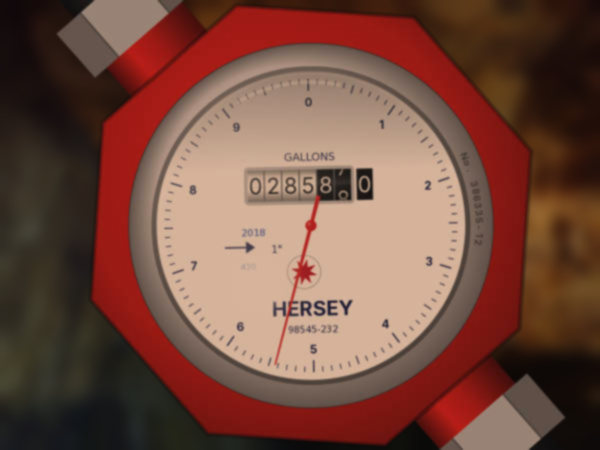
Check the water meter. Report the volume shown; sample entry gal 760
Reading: gal 285875.4
